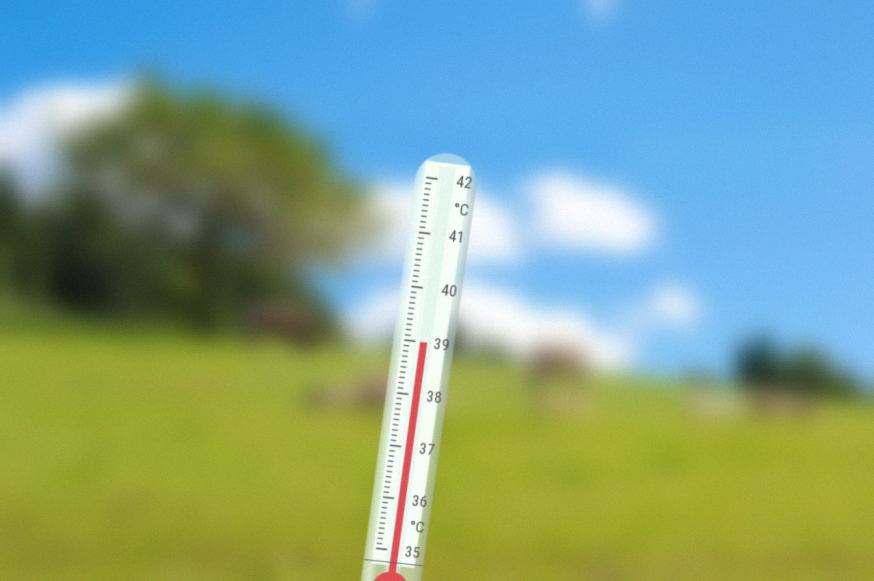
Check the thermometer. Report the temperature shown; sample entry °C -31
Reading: °C 39
